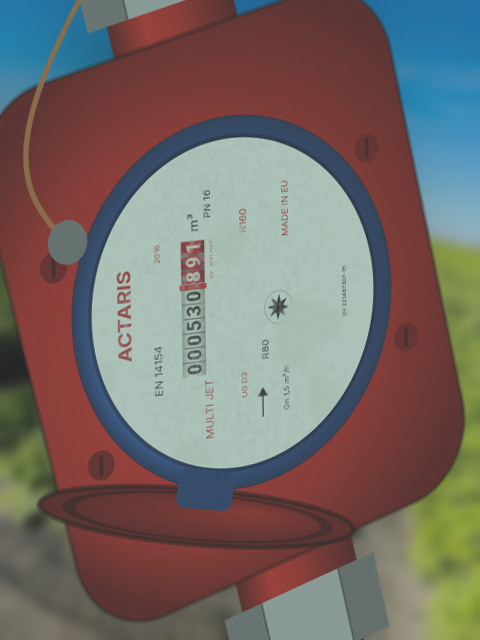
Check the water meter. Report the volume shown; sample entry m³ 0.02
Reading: m³ 530.891
